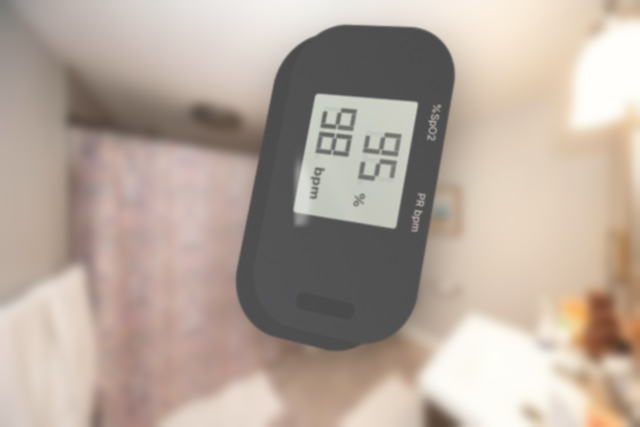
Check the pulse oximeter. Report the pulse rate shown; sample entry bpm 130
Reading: bpm 98
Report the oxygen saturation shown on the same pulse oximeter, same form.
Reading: % 95
